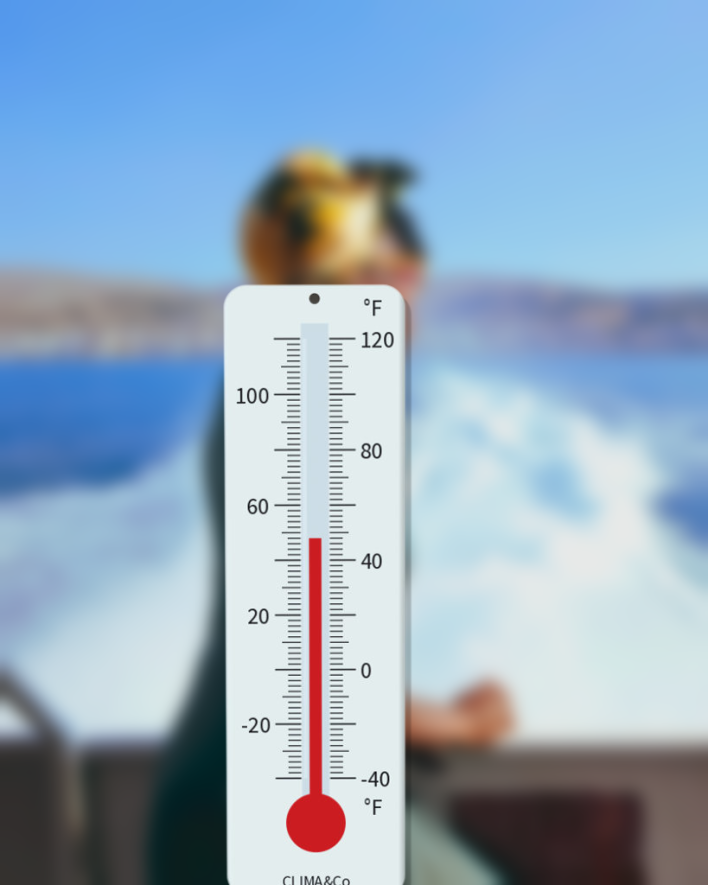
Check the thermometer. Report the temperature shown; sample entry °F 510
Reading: °F 48
